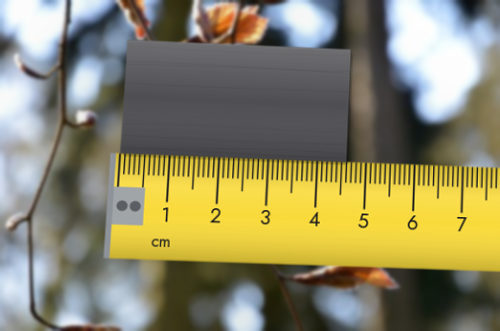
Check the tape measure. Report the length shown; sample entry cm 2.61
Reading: cm 4.6
